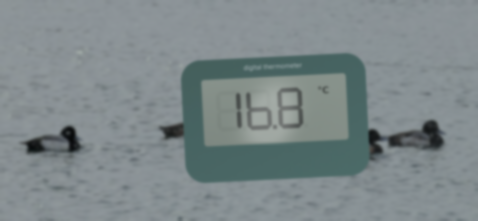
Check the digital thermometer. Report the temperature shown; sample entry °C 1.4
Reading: °C 16.8
